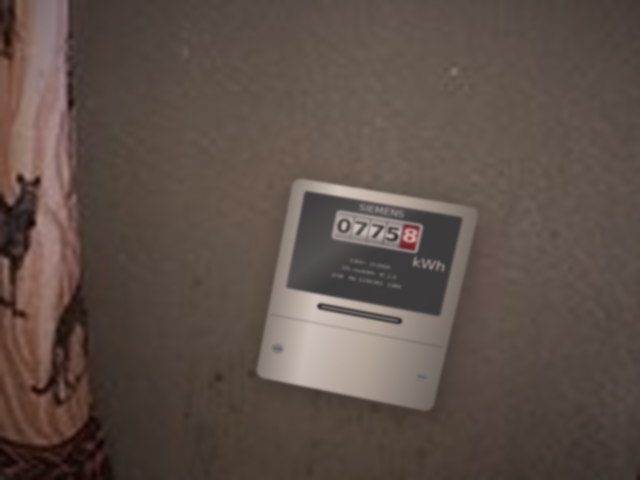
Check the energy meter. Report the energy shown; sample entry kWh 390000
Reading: kWh 775.8
